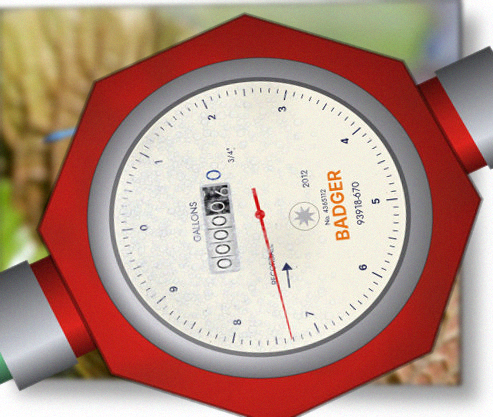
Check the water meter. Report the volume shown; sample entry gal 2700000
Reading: gal 57.3
